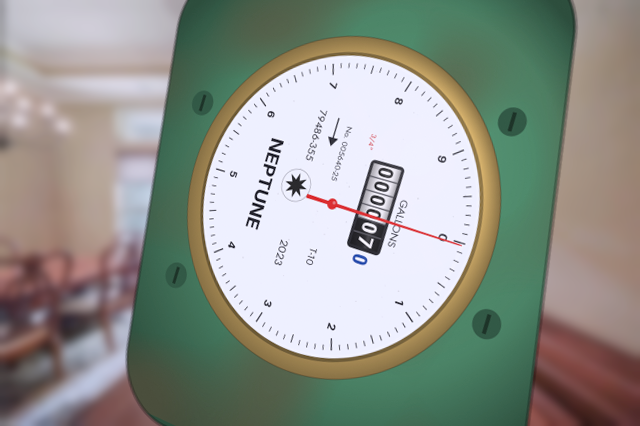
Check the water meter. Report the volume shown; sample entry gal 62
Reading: gal 70.0
